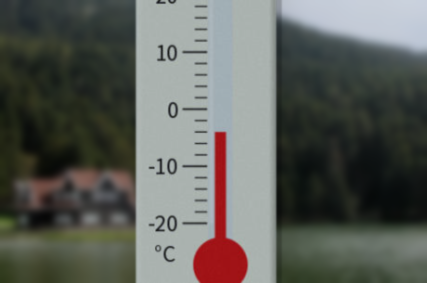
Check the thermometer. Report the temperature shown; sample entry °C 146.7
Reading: °C -4
